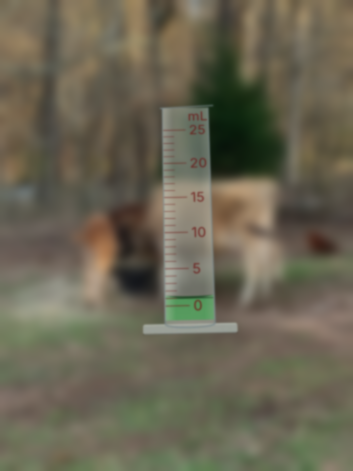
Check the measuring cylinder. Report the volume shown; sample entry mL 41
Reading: mL 1
